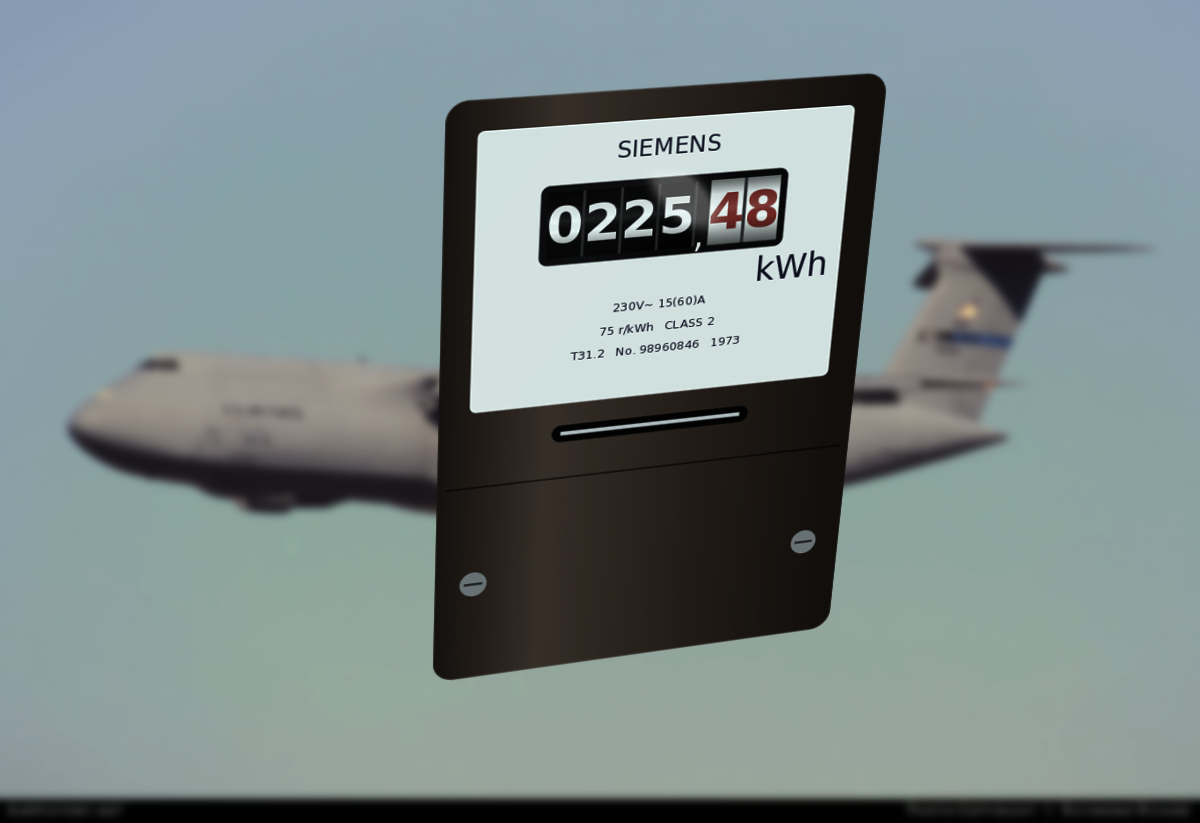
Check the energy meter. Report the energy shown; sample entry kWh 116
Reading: kWh 225.48
